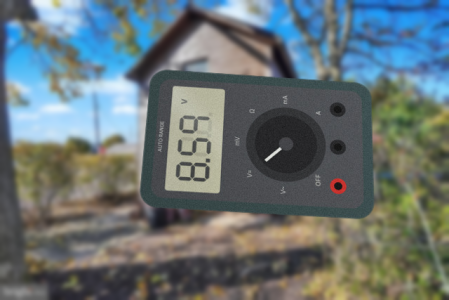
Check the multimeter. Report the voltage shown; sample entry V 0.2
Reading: V 8.59
